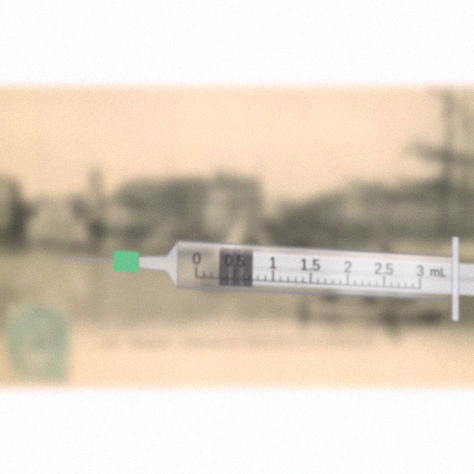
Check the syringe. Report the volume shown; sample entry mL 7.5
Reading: mL 0.3
